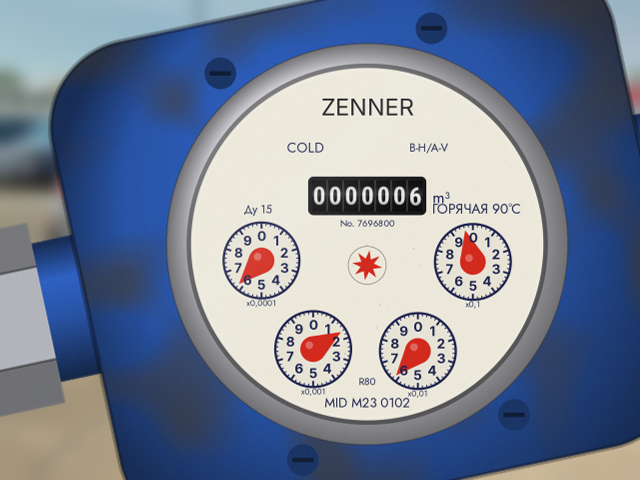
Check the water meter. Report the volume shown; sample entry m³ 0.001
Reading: m³ 5.9616
